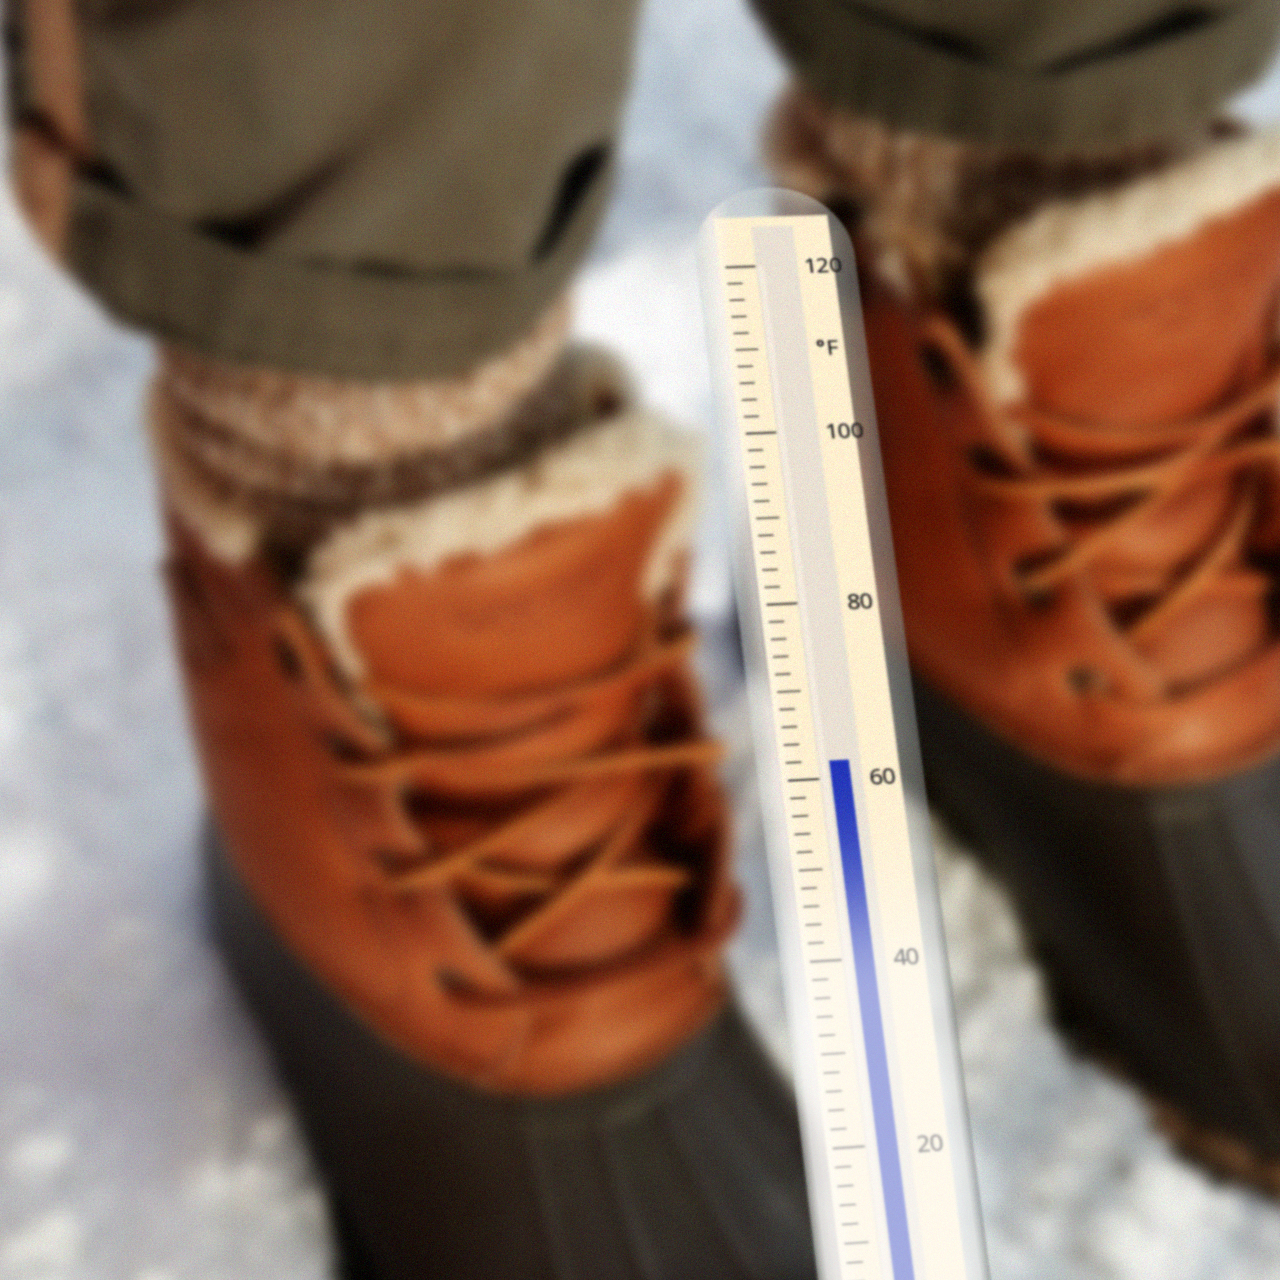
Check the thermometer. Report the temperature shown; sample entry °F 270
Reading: °F 62
